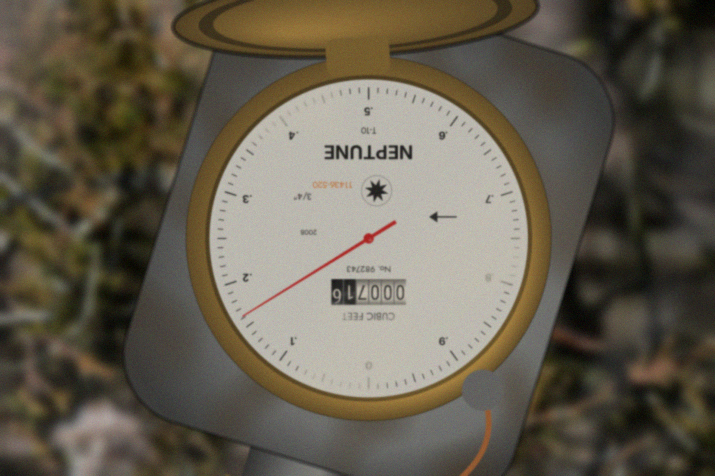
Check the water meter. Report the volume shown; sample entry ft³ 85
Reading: ft³ 716.16
